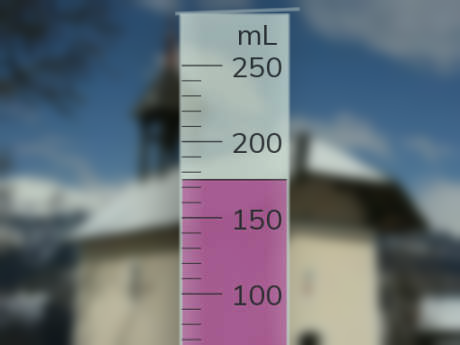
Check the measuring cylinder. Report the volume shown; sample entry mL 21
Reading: mL 175
